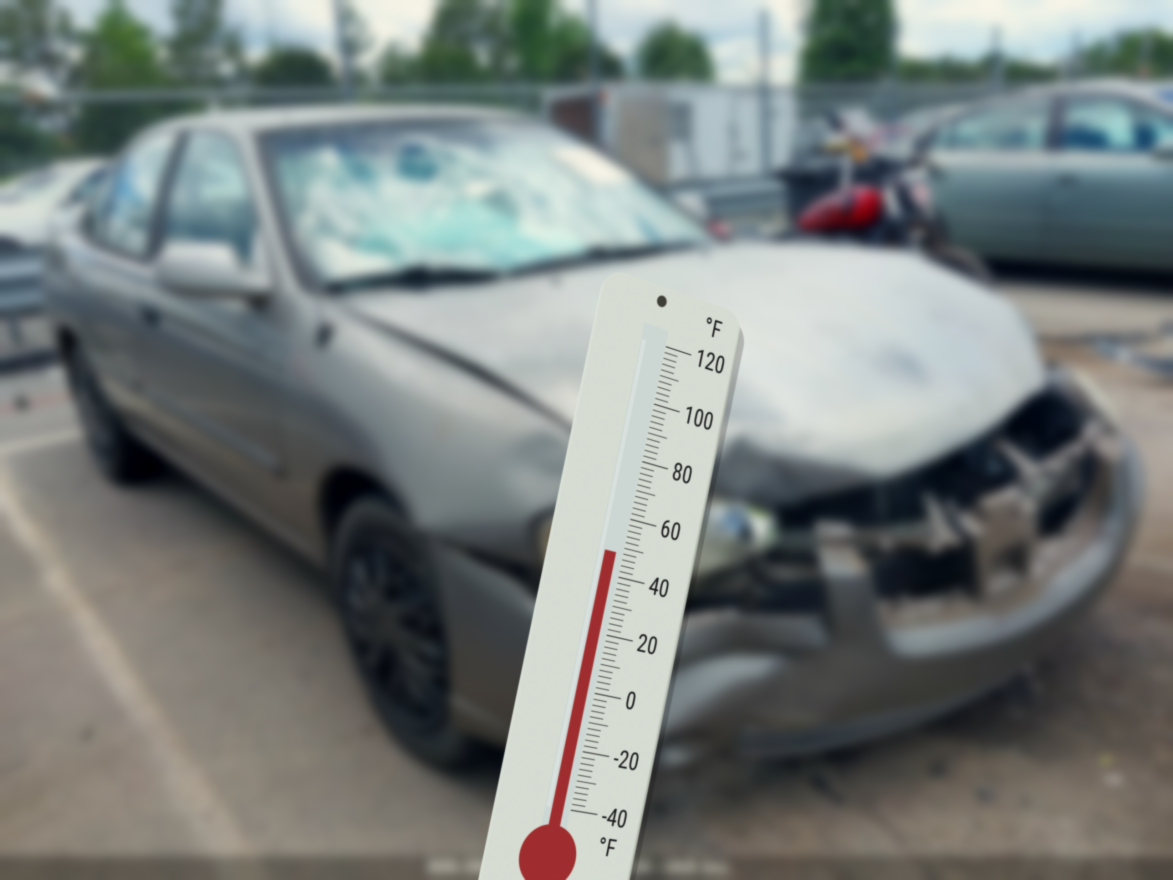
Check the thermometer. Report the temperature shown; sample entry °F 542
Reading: °F 48
